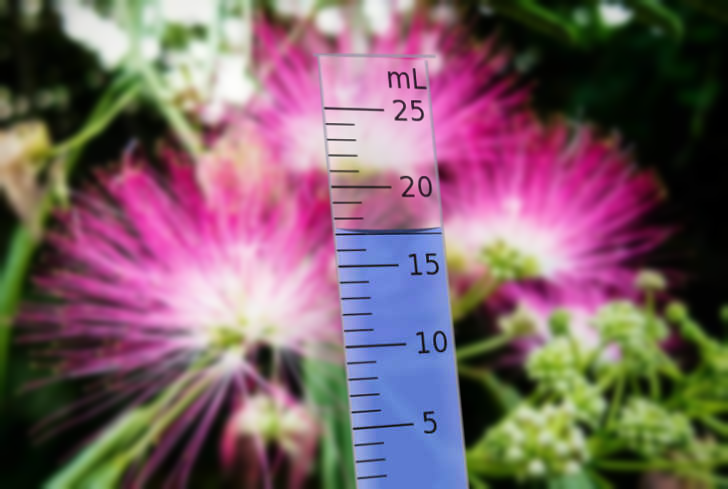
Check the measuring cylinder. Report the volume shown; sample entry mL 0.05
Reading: mL 17
